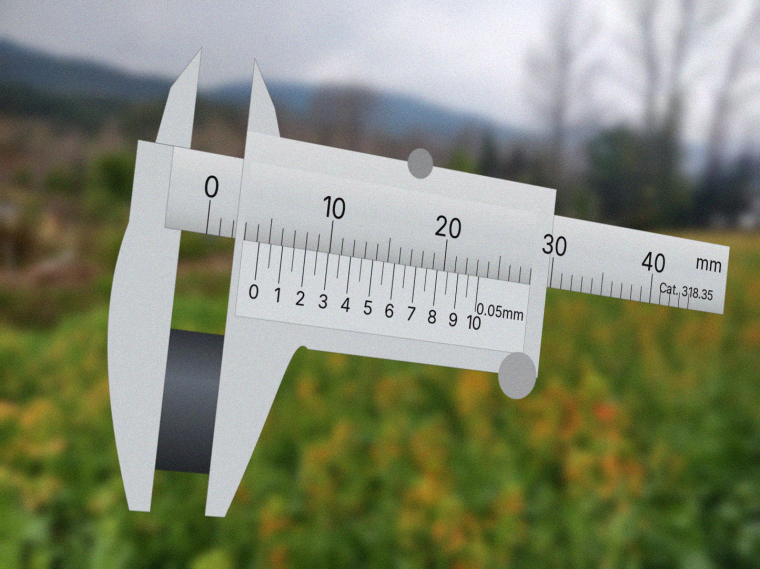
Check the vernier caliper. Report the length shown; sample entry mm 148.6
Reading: mm 4.2
